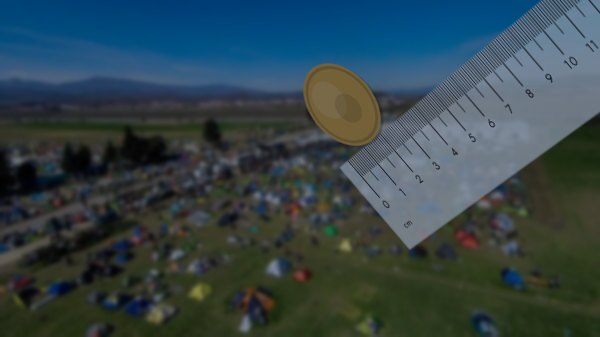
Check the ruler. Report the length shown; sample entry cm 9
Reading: cm 3
